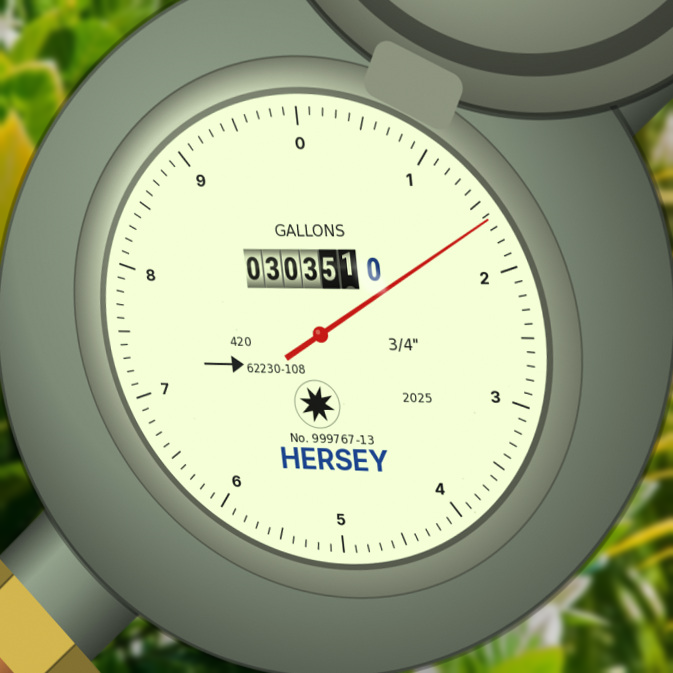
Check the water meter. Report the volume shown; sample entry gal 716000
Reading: gal 303511.6
